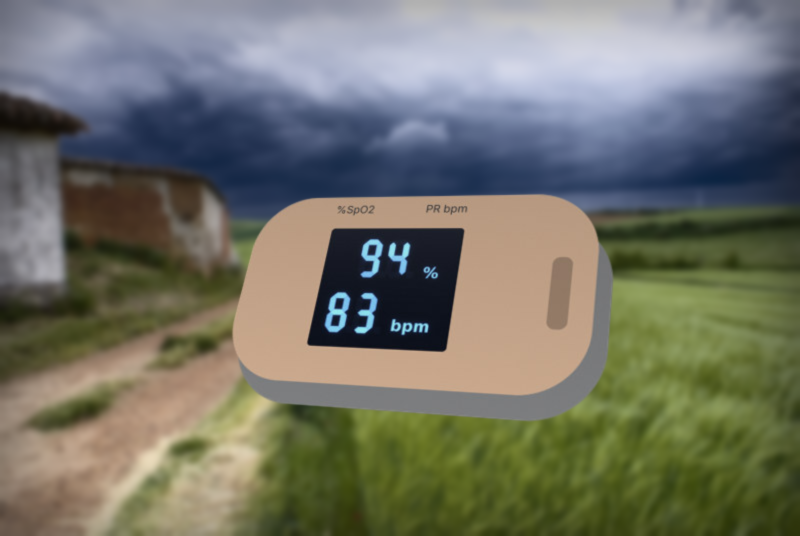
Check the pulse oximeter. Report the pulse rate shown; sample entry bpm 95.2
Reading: bpm 83
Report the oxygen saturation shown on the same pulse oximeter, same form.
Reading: % 94
